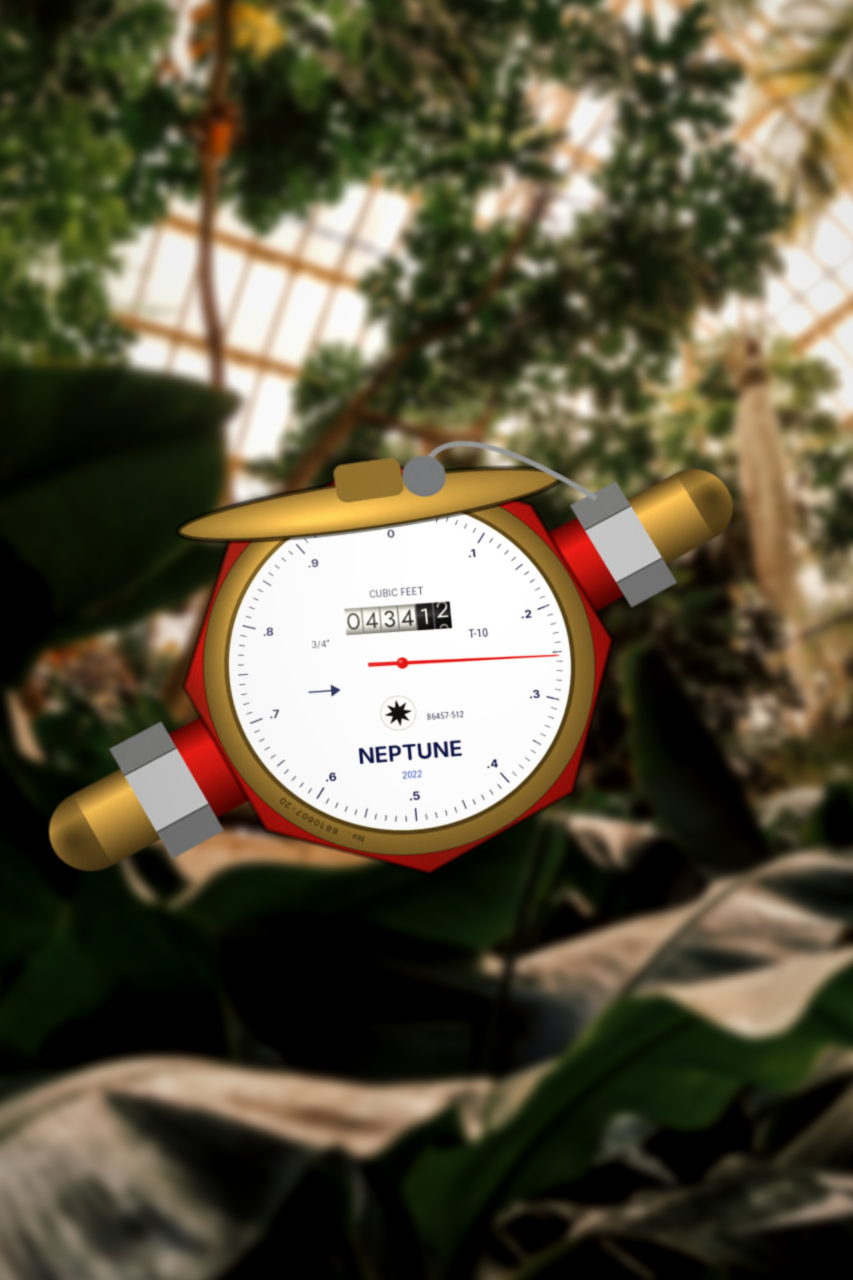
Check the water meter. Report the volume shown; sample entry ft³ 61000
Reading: ft³ 43412.25
